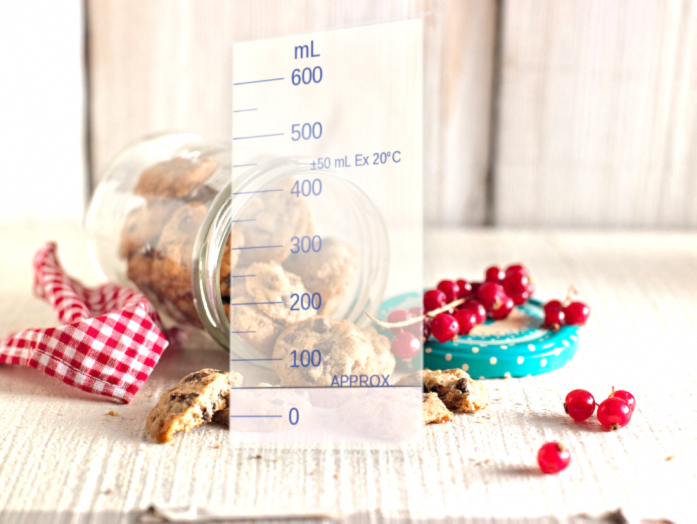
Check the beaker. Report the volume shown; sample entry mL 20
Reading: mL 50
